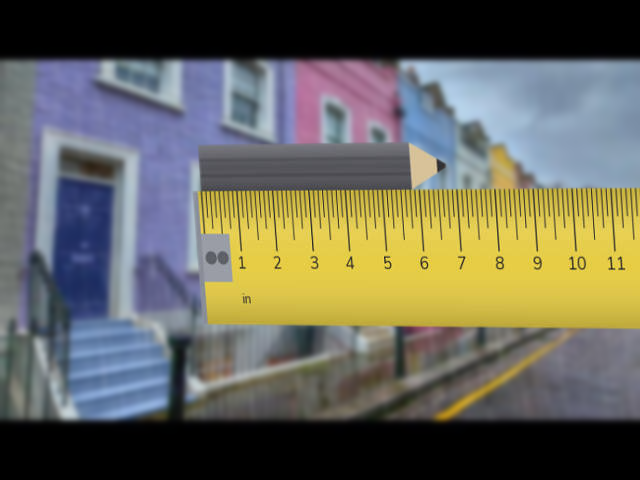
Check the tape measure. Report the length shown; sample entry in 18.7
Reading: in 6.75
